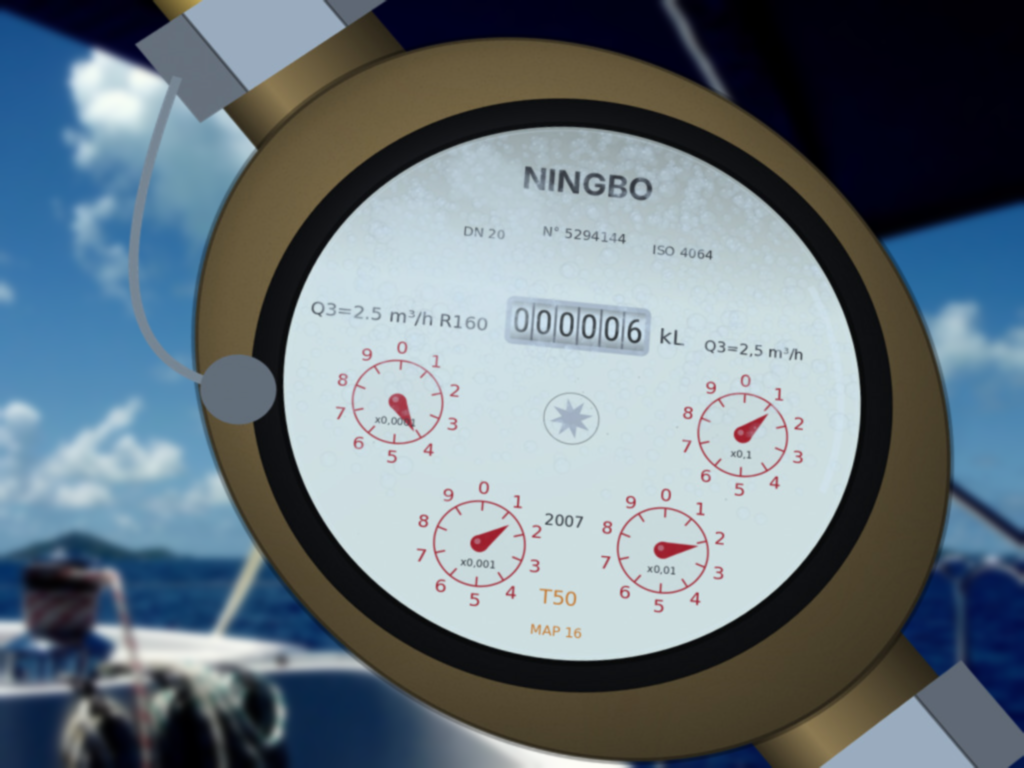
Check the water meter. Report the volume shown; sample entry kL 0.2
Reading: kL 6.1214
